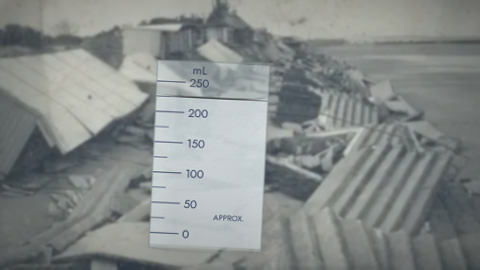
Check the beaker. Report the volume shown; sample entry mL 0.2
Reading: mL 225
